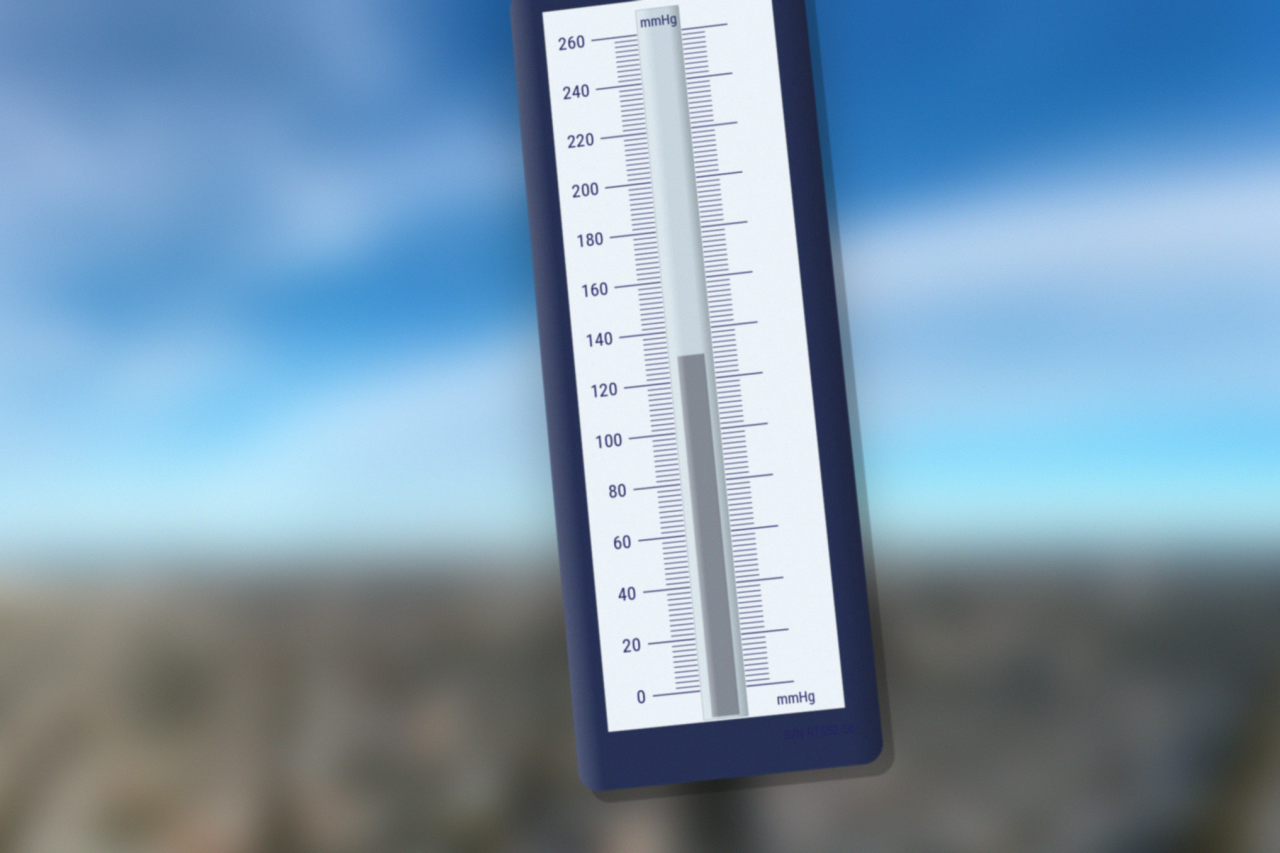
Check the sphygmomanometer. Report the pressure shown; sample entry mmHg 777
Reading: mmHg 130
